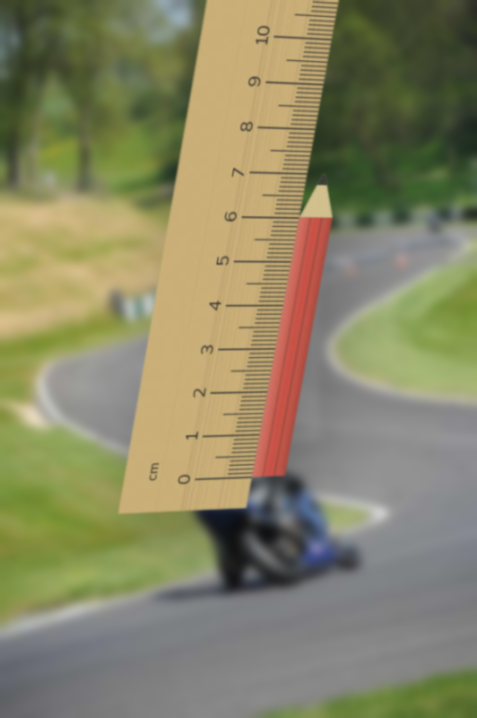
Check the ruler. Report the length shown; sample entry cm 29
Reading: cm 7
